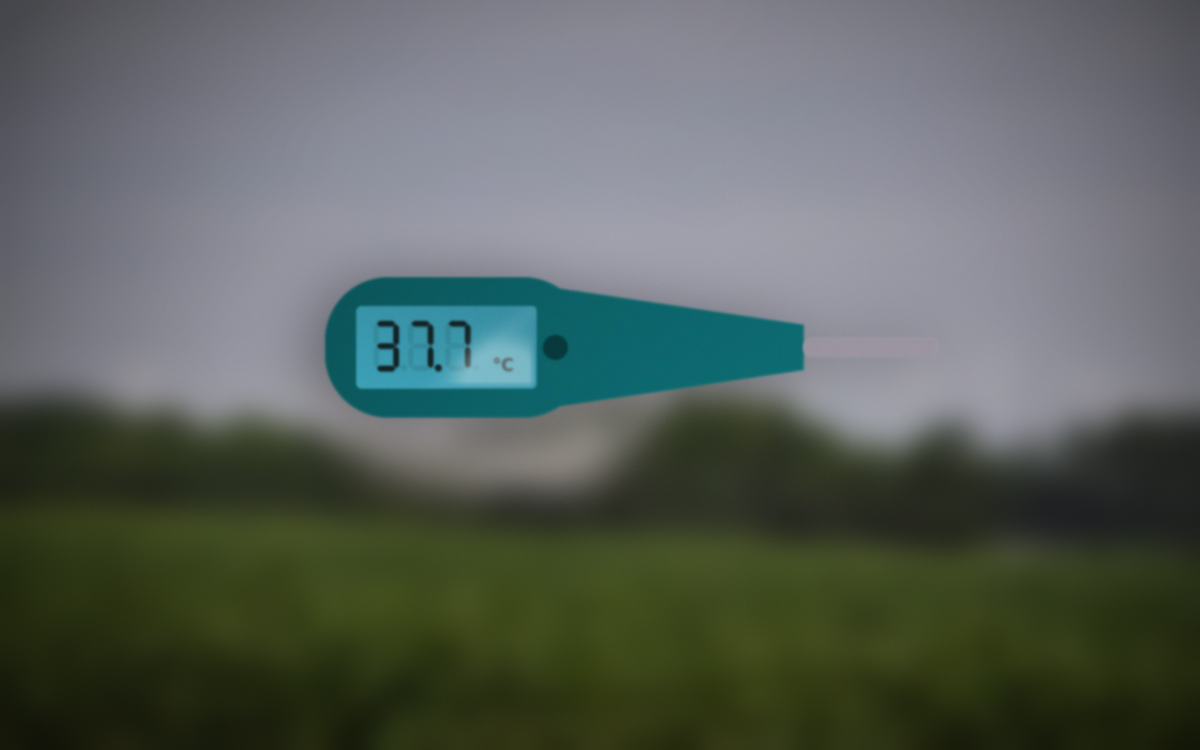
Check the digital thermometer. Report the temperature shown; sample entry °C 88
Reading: °C 37.7
